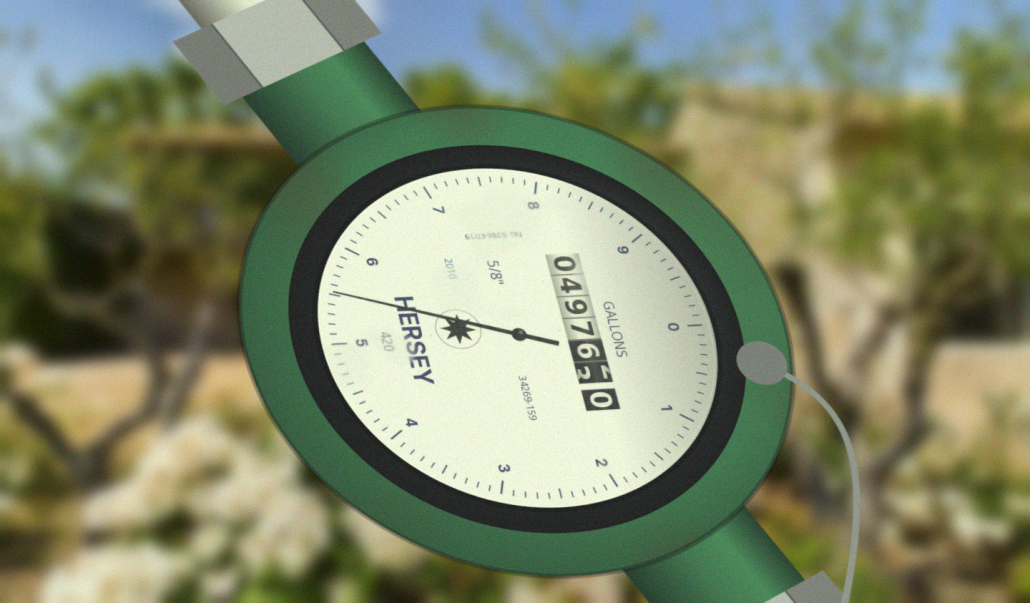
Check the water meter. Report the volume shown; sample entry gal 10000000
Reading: gal 497625.5
